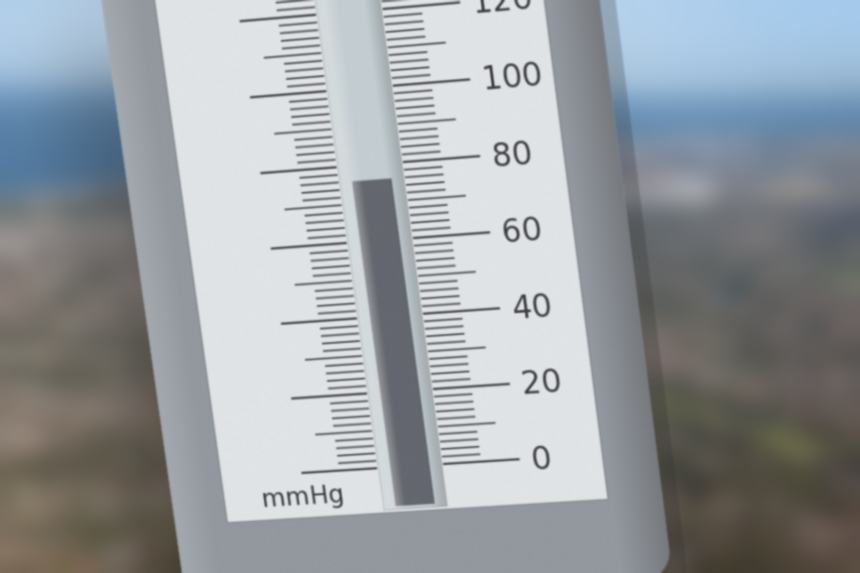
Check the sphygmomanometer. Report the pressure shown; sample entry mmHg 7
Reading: mmHg 76
